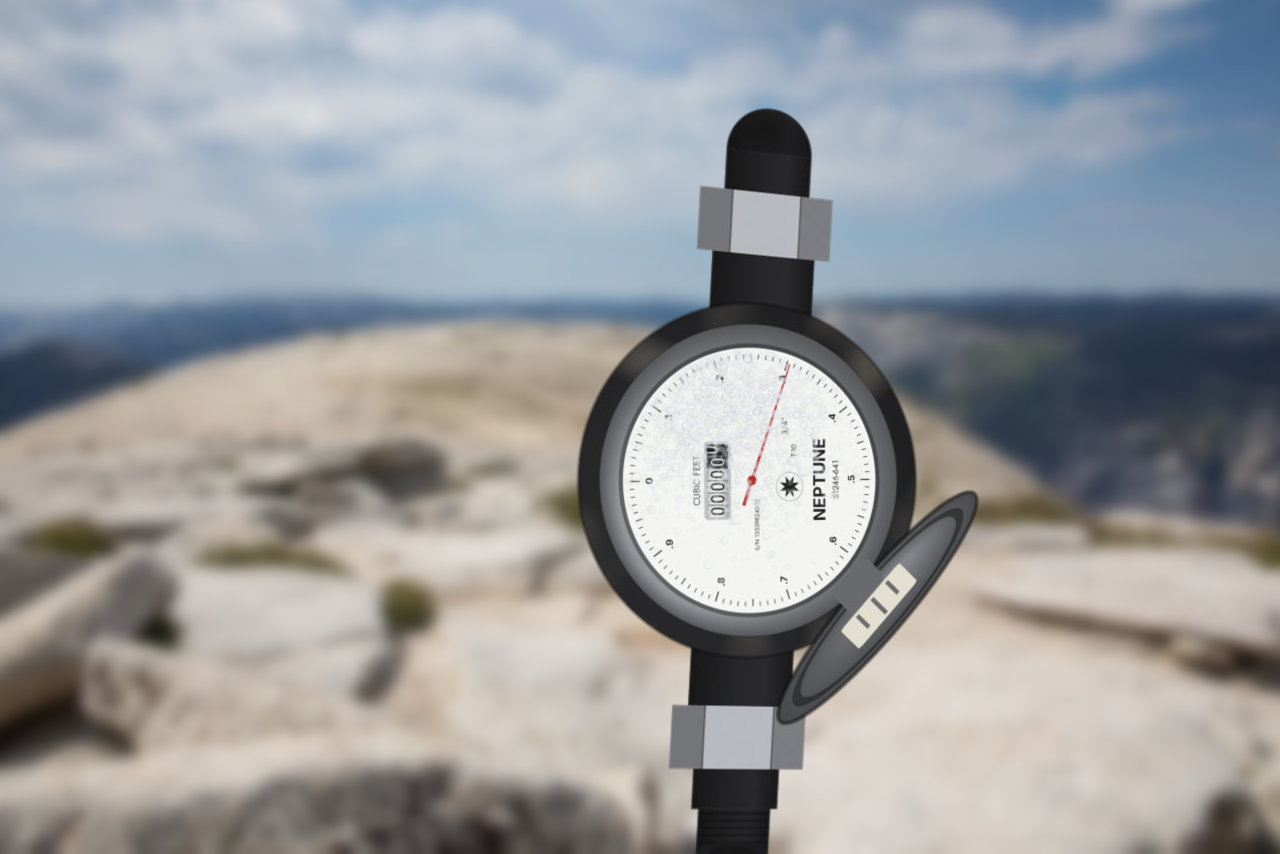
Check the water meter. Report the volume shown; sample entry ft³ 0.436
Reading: ft³ 0.30
